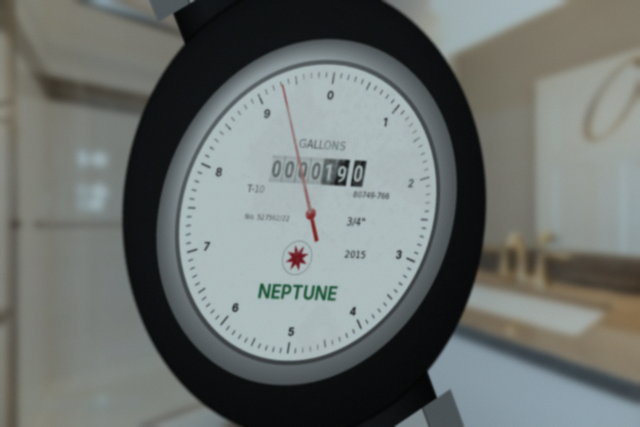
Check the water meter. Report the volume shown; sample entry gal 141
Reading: gal 189.3
